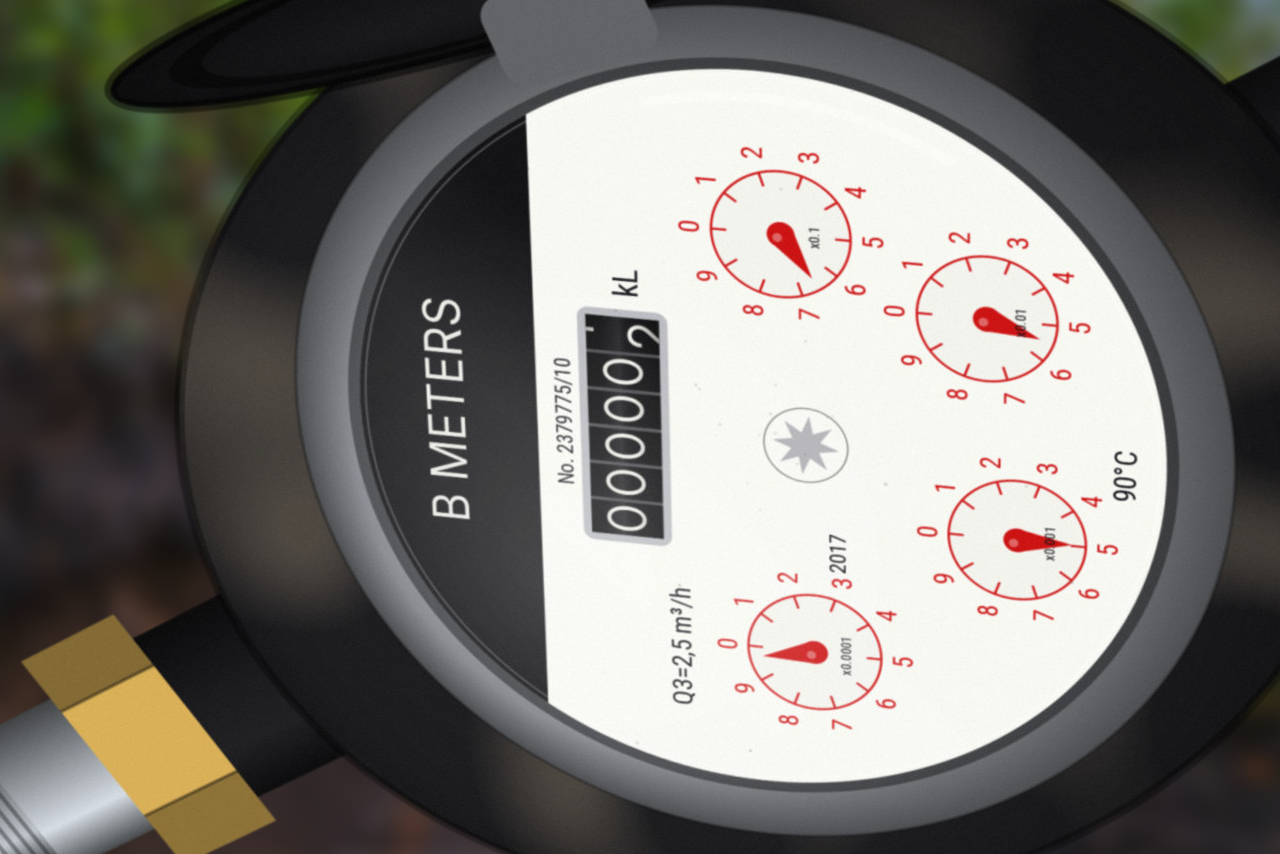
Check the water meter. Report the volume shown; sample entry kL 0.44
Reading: kL 1.6549
